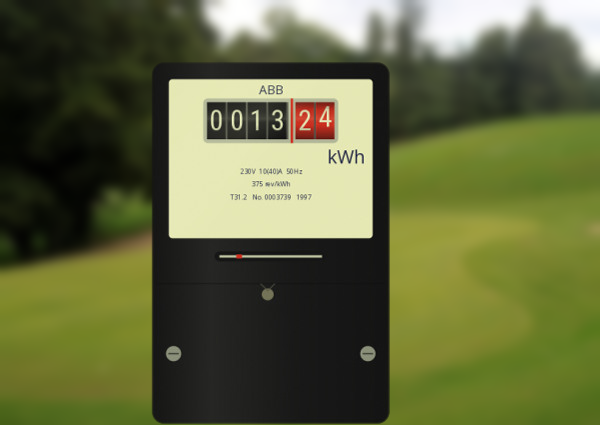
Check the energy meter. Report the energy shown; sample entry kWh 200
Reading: kWh 13.24
